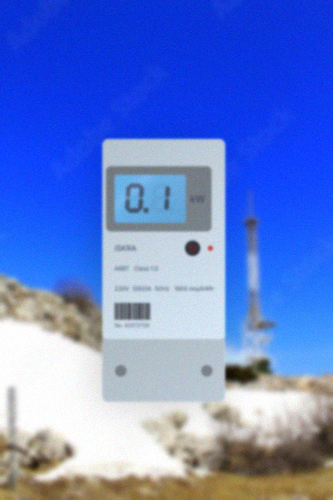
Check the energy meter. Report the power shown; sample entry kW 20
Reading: kW 0.1
